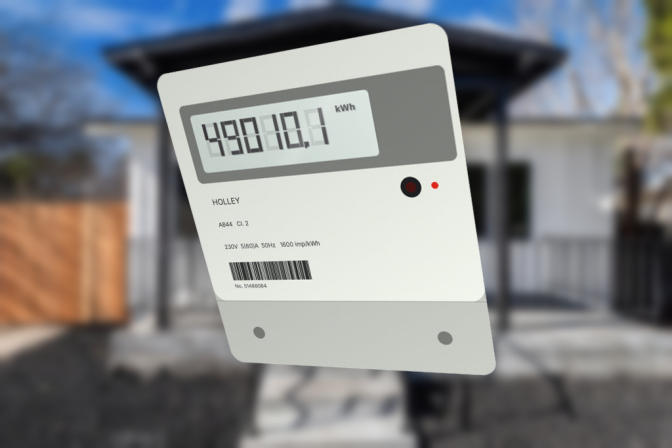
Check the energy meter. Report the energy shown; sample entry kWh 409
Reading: kWh 49010.1
